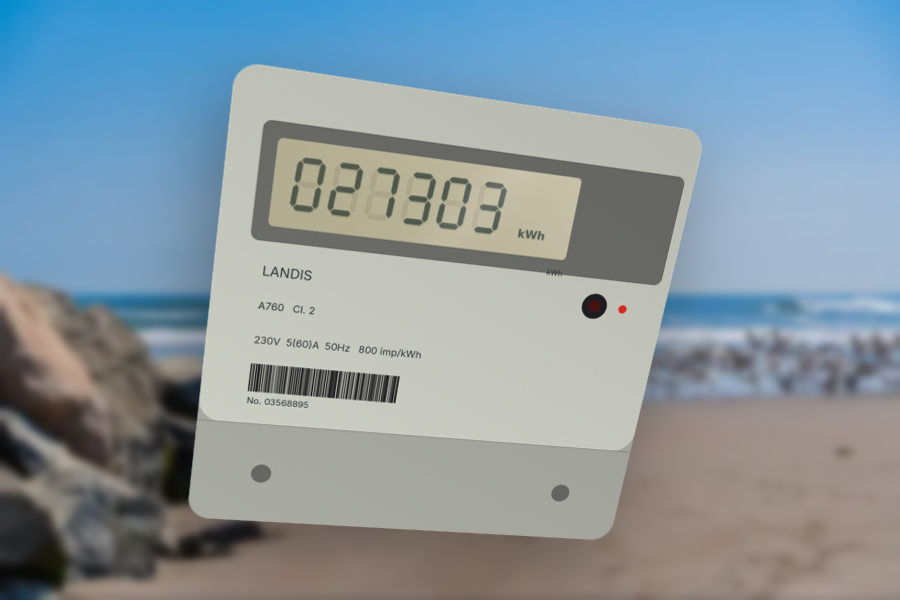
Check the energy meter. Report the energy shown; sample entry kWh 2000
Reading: kWh 27303
